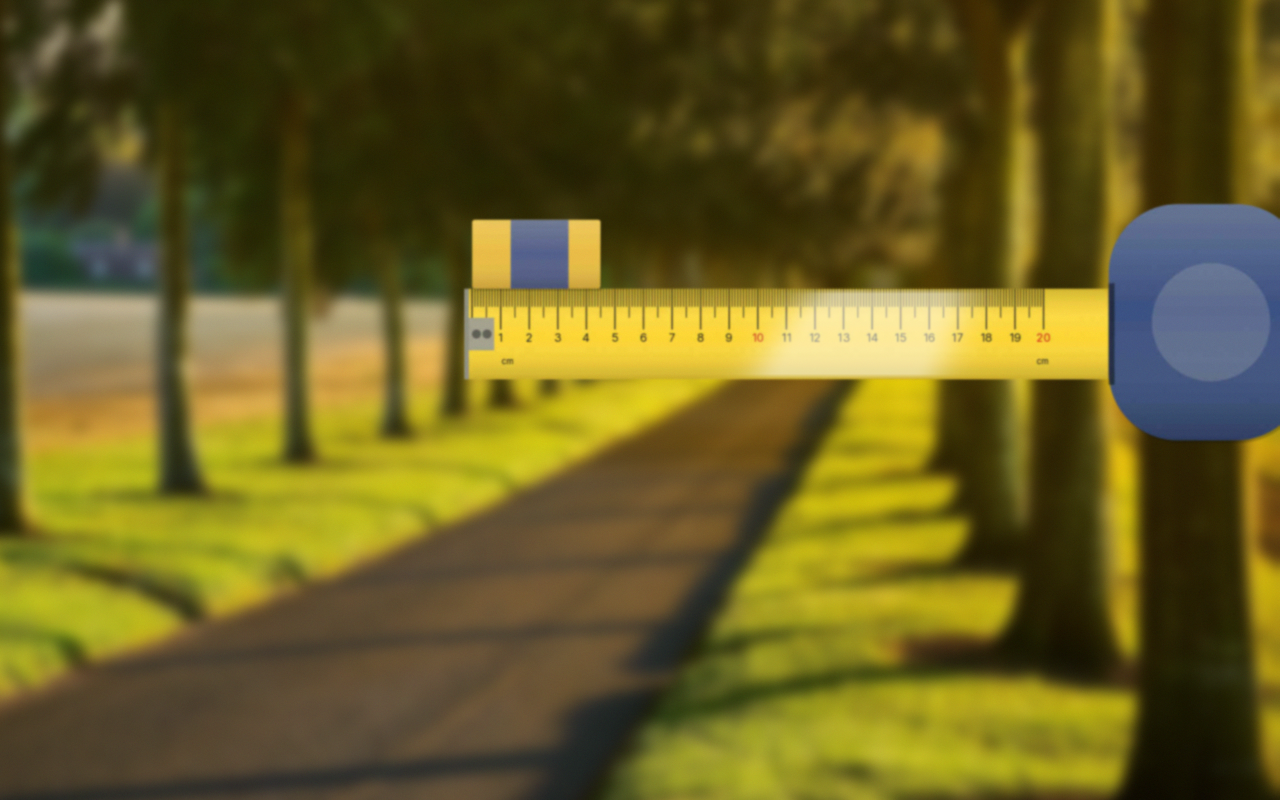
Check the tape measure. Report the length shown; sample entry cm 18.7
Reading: cm 4.5
